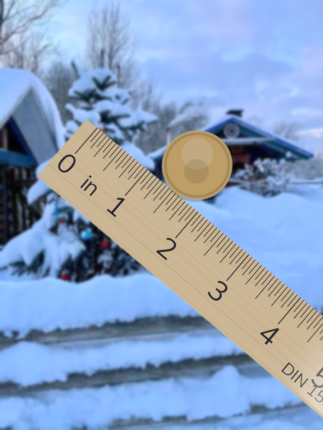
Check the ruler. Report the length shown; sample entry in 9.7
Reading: in 1.0625
